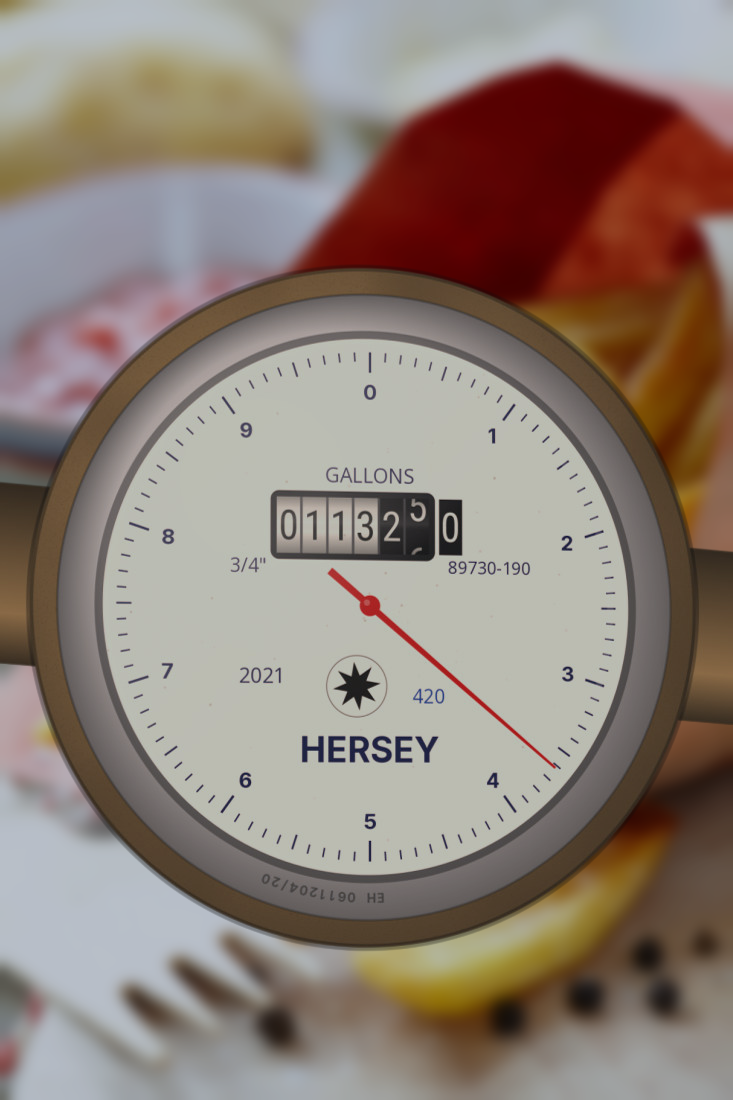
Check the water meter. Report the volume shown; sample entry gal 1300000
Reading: gal 113253.6
